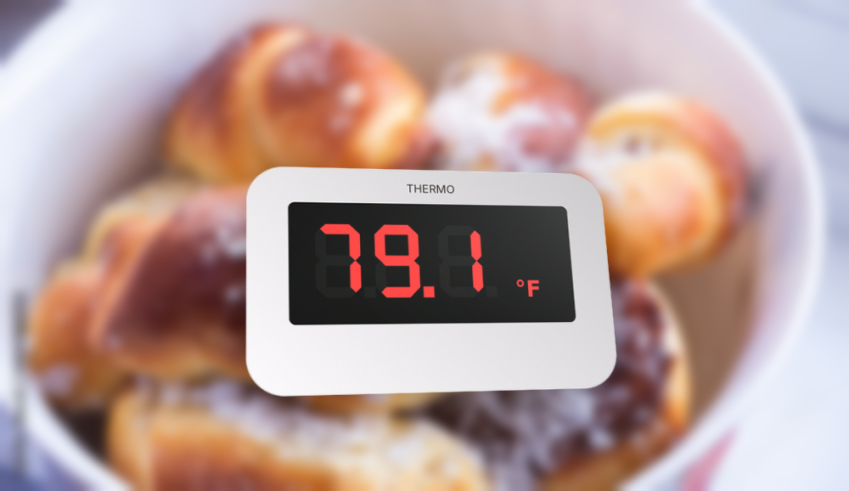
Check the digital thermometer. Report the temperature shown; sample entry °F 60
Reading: °F 79.1
